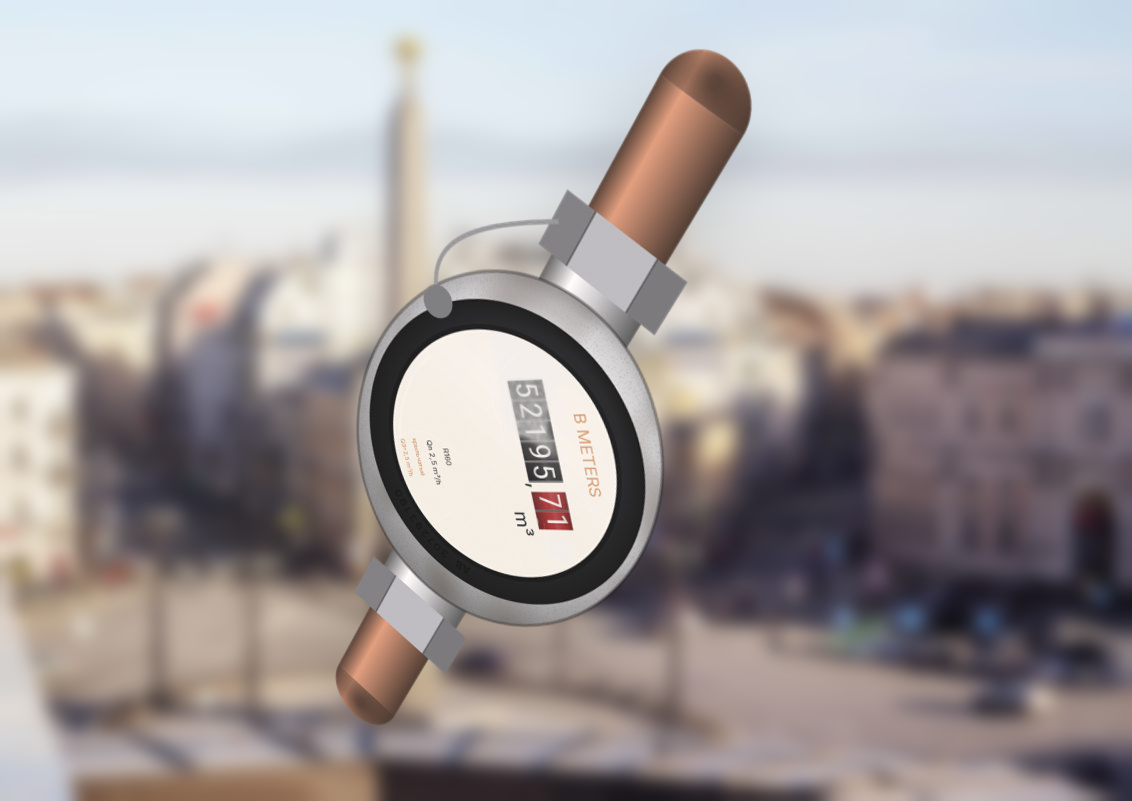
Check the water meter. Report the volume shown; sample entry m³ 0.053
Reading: m³ 52195.71
